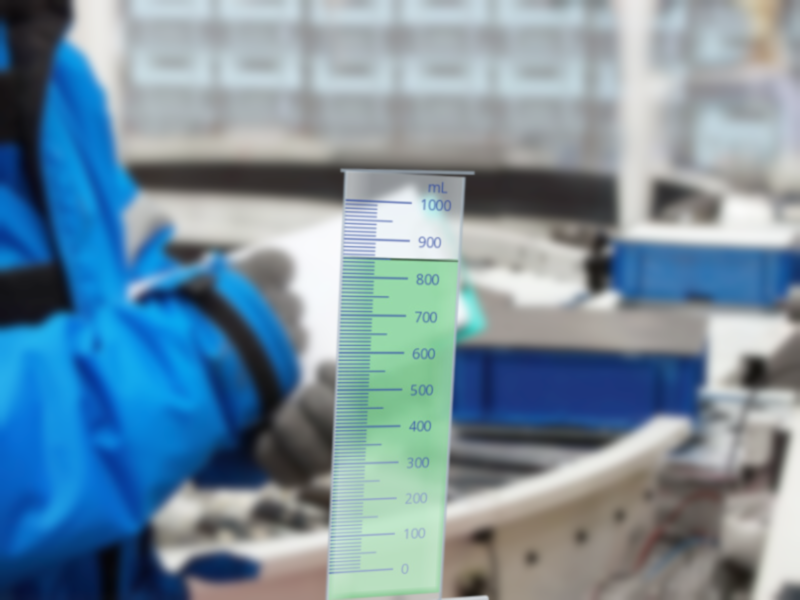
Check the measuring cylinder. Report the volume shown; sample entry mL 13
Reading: mL 850
